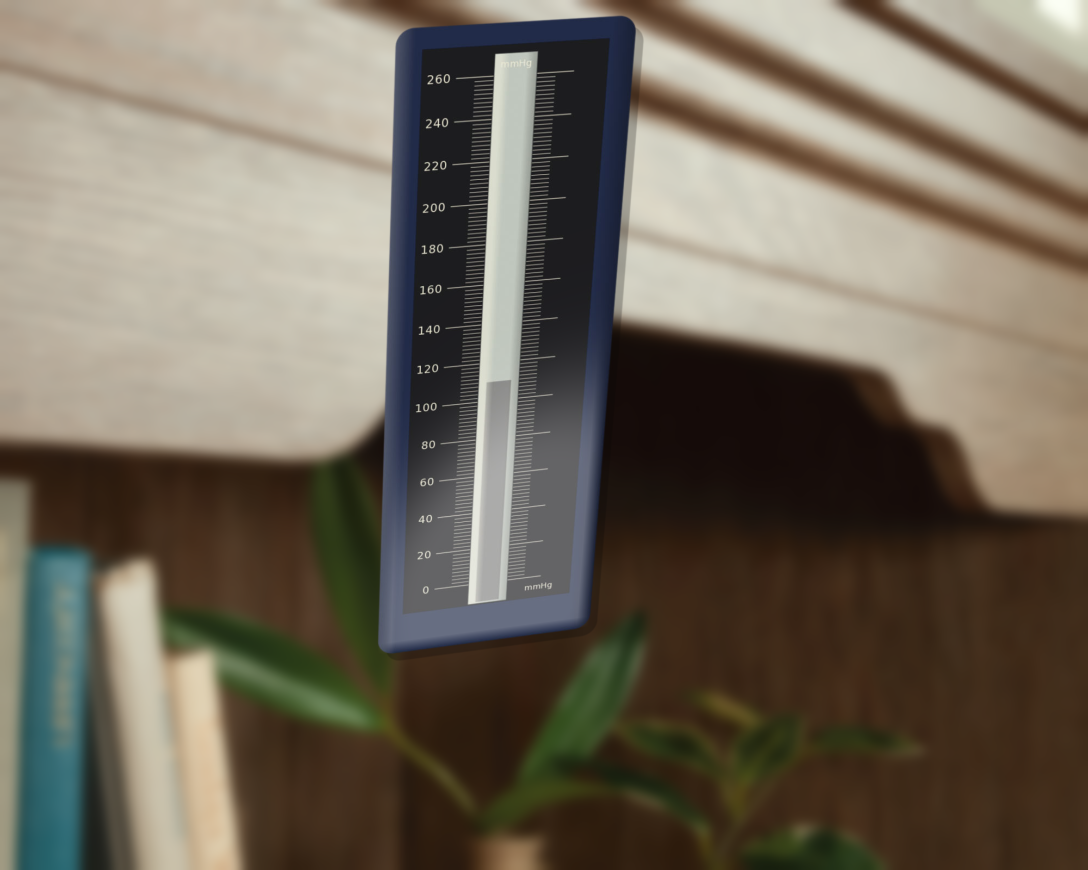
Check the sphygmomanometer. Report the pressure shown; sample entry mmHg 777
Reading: mmHg 110
